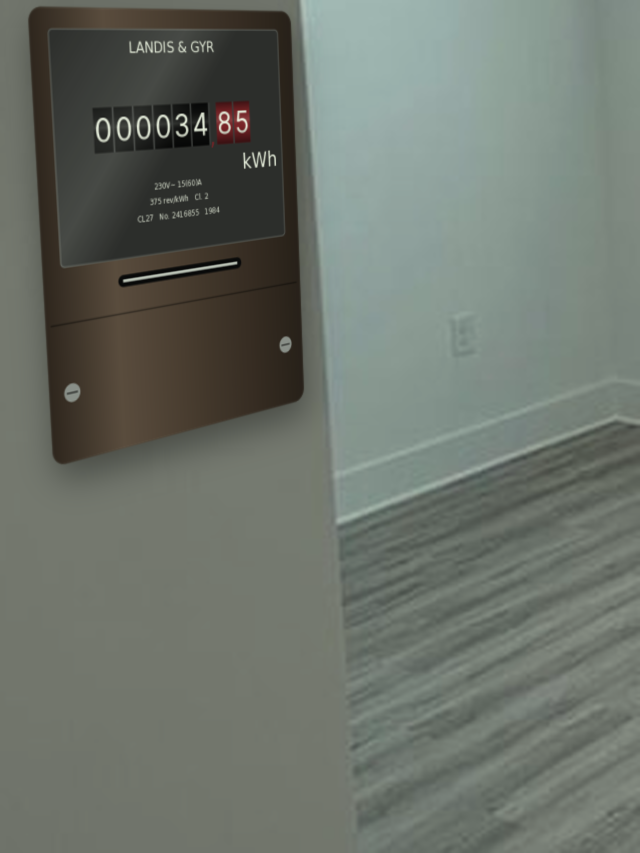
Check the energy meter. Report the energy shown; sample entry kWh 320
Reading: kWh 34.85
